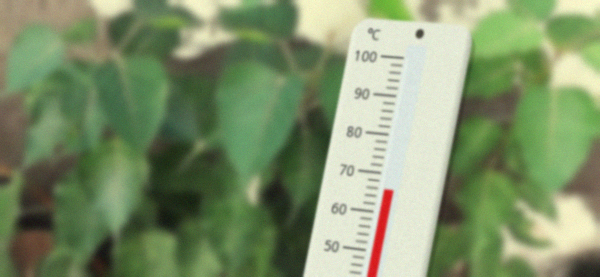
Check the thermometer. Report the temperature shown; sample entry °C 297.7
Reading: °C 66
